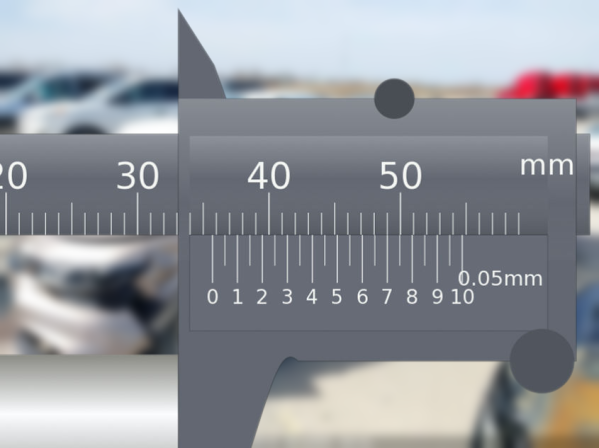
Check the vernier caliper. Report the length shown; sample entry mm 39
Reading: mm 35.7
